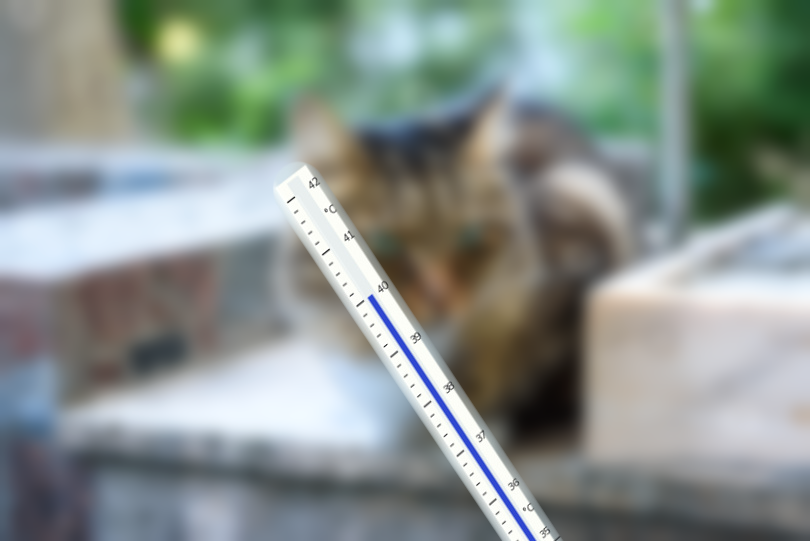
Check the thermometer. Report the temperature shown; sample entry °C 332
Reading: °C 40
